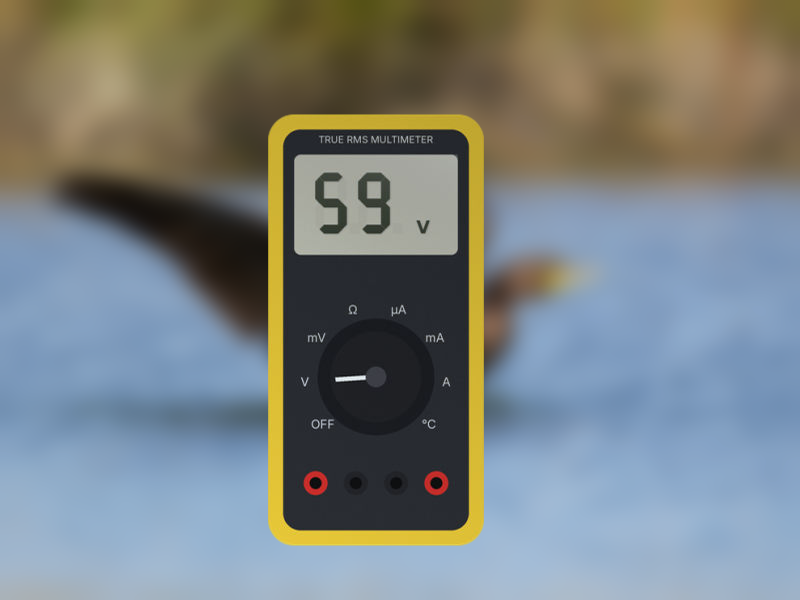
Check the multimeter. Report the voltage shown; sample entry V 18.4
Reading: V 59
